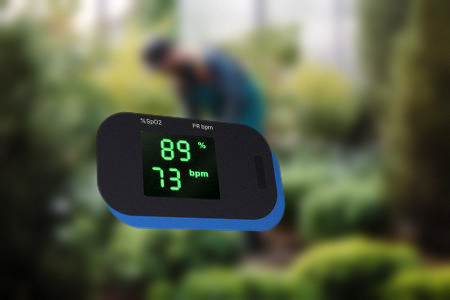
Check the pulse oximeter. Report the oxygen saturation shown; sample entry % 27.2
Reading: % 89
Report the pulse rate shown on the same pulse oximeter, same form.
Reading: bpm 73
